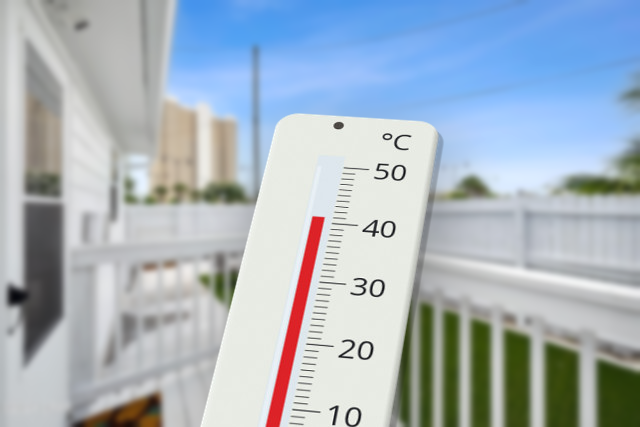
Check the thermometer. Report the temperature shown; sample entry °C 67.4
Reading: °C 41
